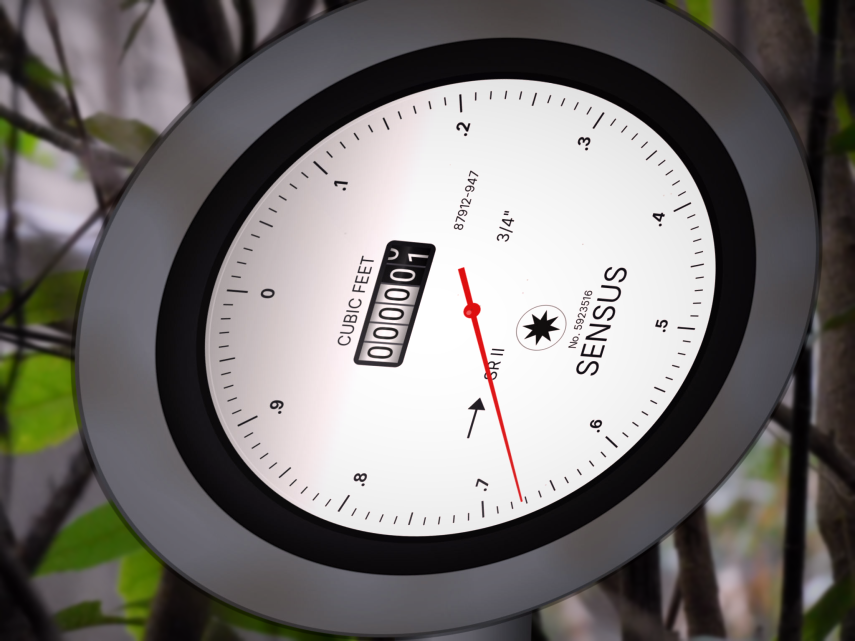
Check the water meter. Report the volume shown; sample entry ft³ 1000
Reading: ft³ 0.67
